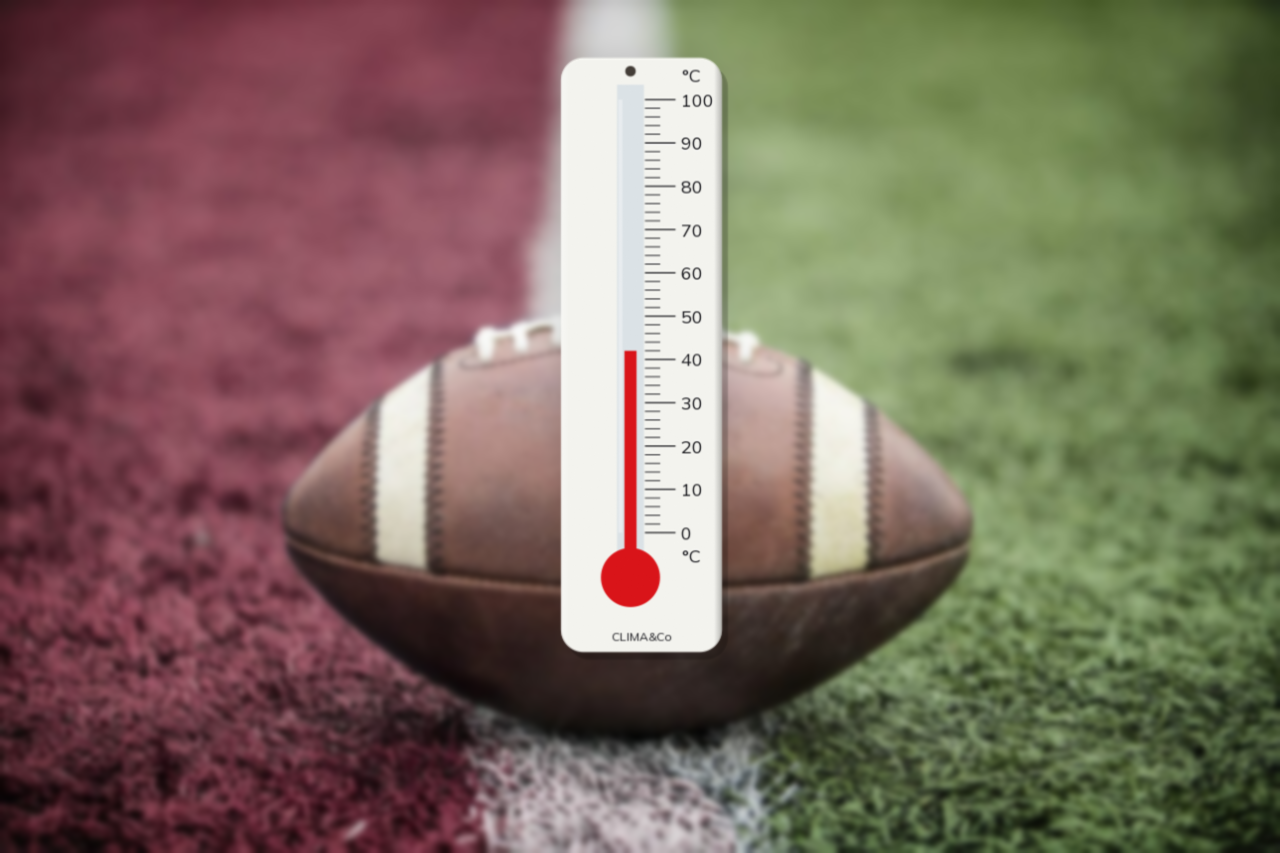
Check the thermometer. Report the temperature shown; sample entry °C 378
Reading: °C 42
